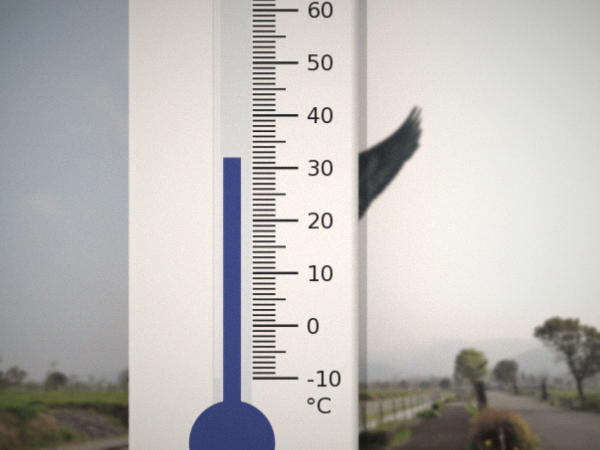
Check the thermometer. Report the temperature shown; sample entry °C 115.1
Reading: °C 32
